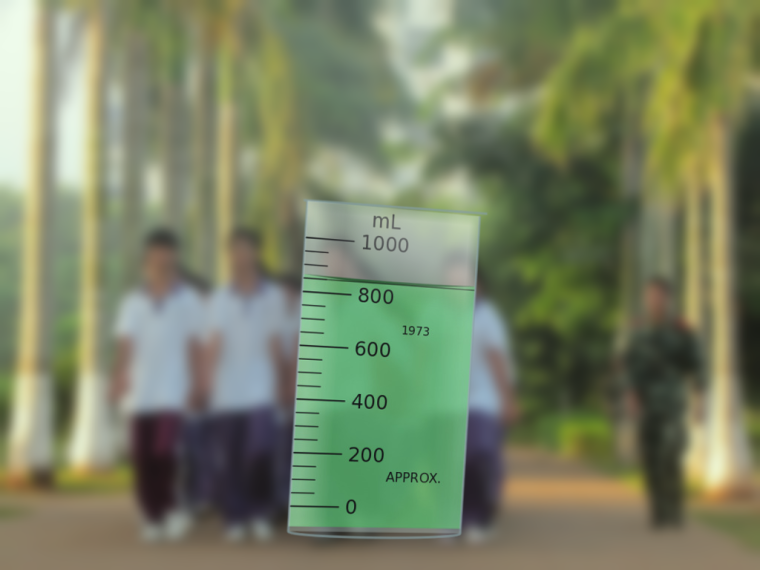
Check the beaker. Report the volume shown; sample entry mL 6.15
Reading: mL 850
